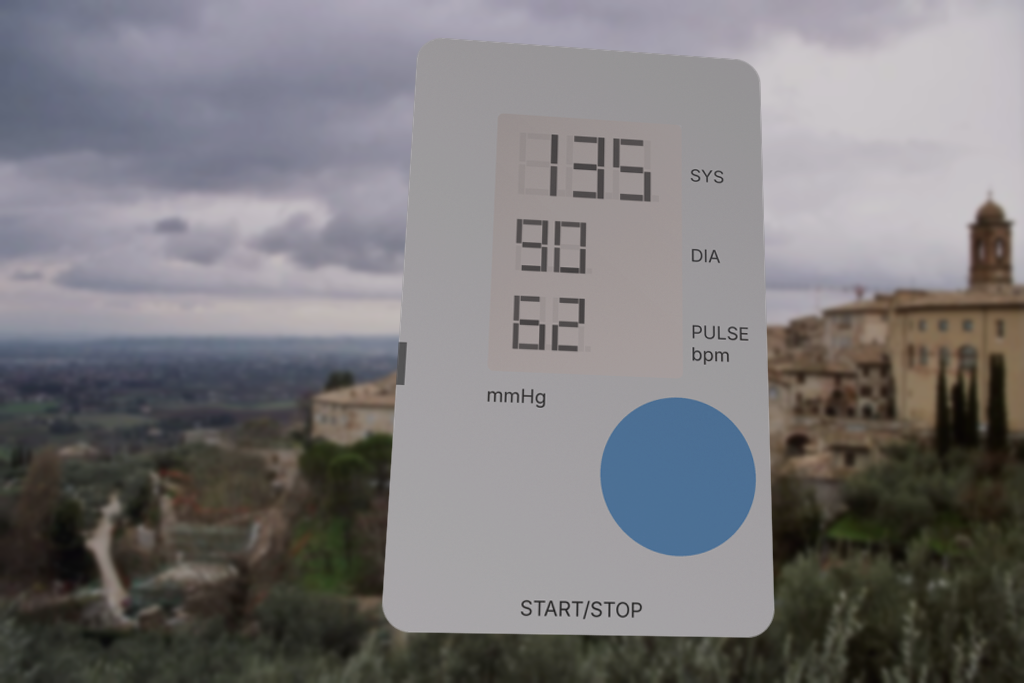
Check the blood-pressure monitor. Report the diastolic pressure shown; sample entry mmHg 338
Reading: mmHg 90
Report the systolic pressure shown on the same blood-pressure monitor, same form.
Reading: mmHg 135
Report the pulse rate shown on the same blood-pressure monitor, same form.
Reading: bpm 62
